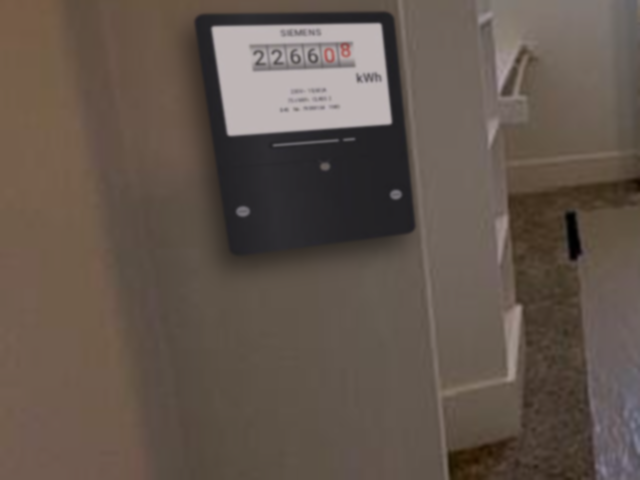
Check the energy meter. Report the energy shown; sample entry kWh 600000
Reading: kWh 2266.08
